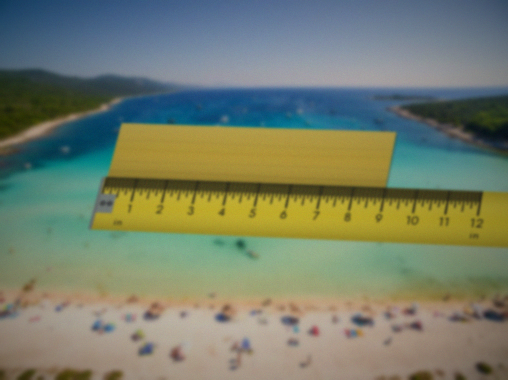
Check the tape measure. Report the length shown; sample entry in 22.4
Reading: in 9
